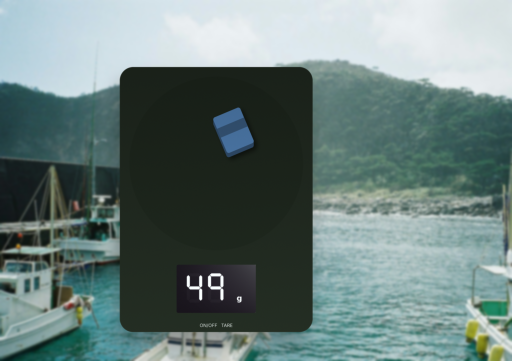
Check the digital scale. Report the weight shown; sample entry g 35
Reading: g 49
